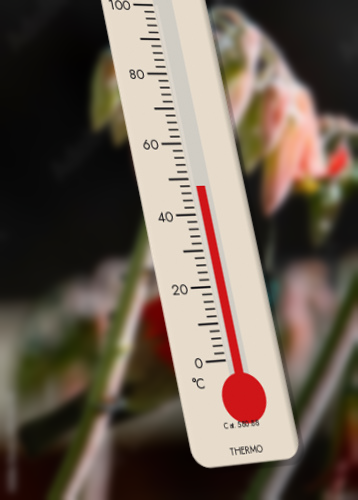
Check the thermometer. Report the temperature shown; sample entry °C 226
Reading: °C 48
